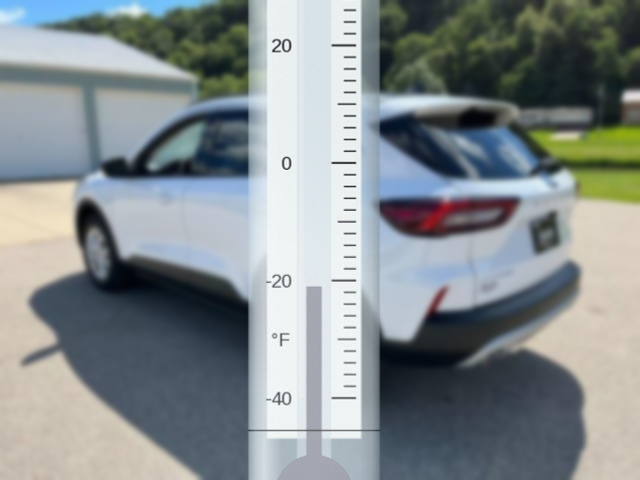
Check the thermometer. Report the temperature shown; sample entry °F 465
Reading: °F -21
